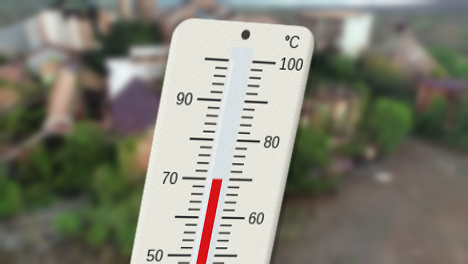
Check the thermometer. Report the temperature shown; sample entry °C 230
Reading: °C 70
